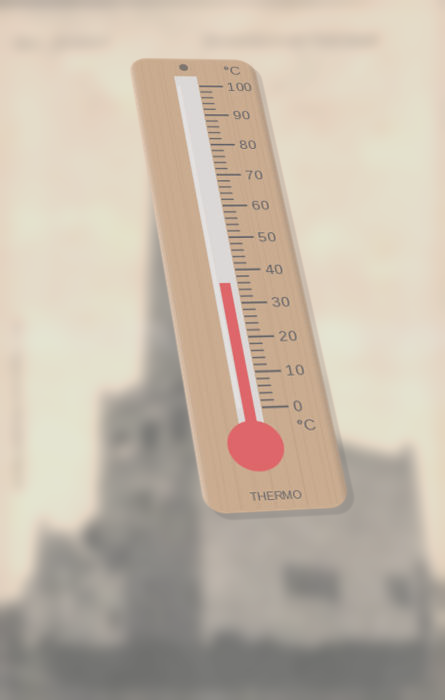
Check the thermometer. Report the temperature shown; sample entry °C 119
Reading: °C 36
